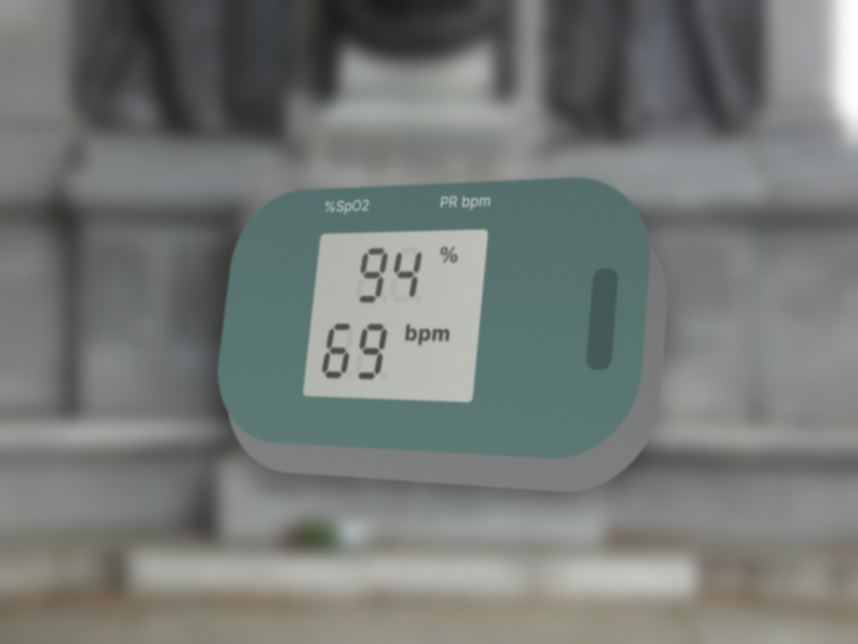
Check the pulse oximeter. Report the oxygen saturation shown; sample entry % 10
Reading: % 94
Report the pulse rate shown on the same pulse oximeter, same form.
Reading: bpm 69
